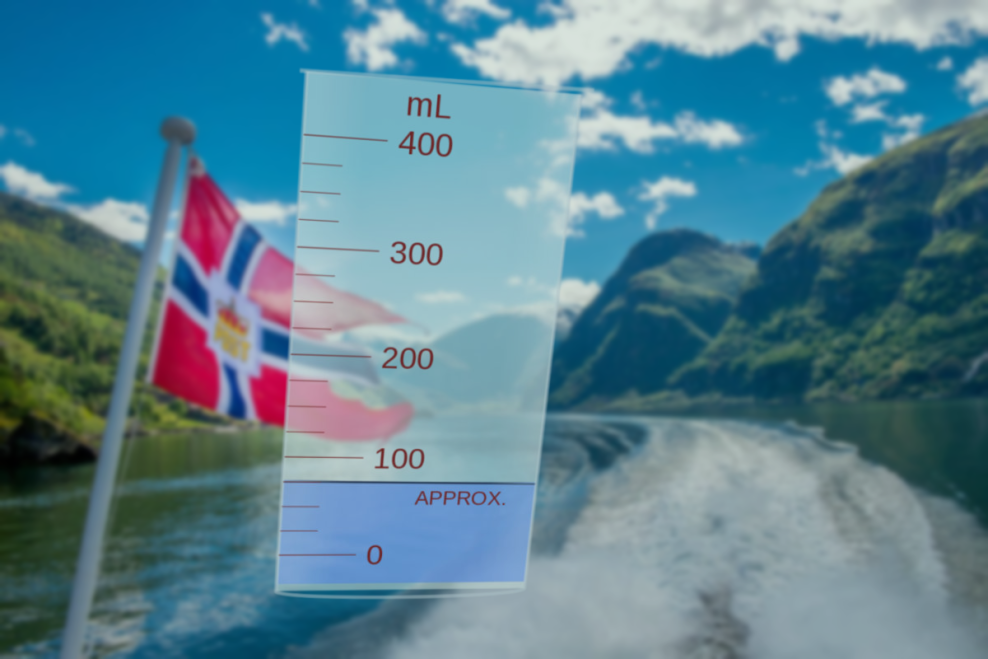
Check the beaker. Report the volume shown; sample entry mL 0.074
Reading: mL 75
